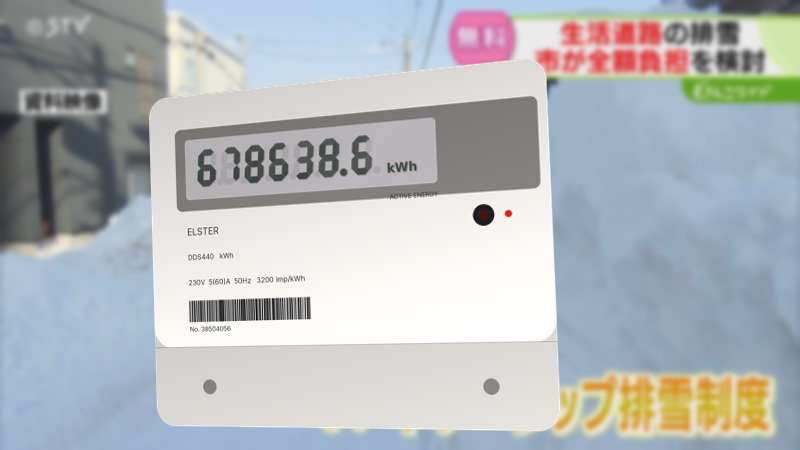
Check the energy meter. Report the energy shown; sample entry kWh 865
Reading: kWh 678638.6
